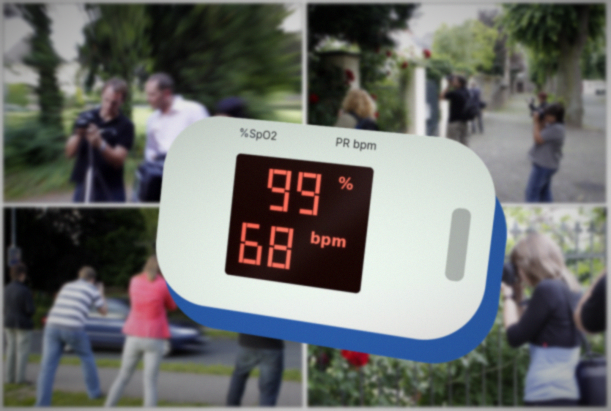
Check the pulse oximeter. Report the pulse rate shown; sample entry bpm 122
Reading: bpm 68
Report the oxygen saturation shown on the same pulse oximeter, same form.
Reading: % 99
